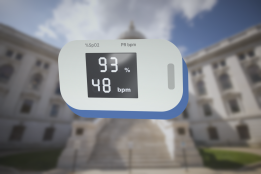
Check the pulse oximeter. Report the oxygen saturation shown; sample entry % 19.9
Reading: % 93
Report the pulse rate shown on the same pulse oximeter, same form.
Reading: bpm 48
